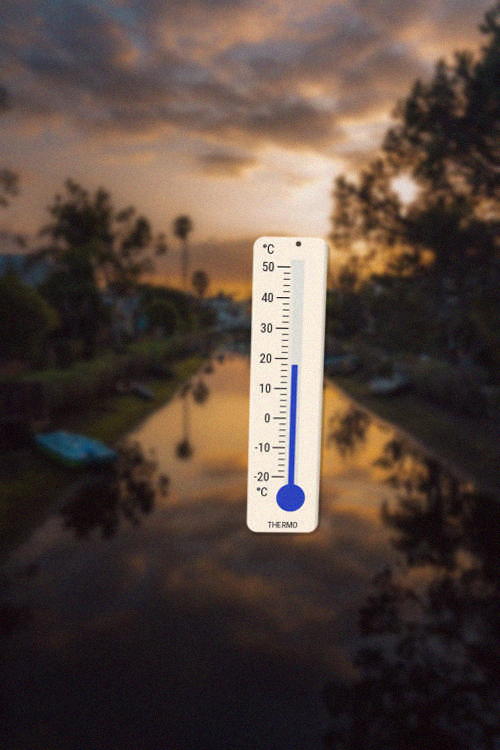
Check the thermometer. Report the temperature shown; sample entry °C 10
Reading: °C 18
